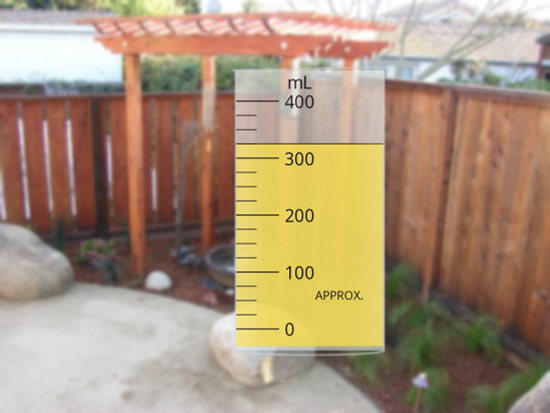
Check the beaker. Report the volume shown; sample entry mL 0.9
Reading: mL 325
